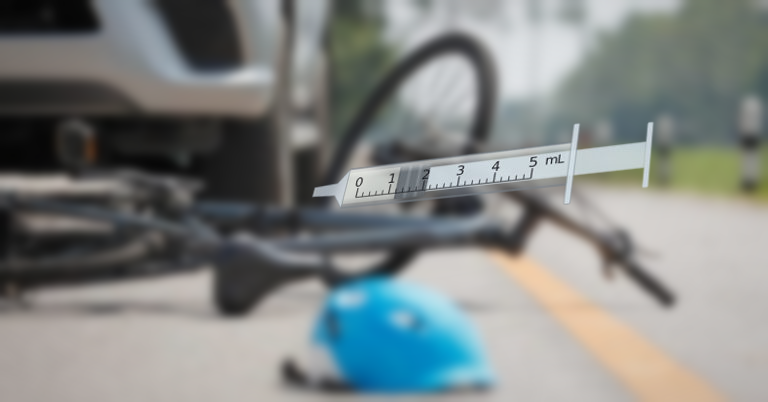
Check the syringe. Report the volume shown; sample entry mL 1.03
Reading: mL 1.2
